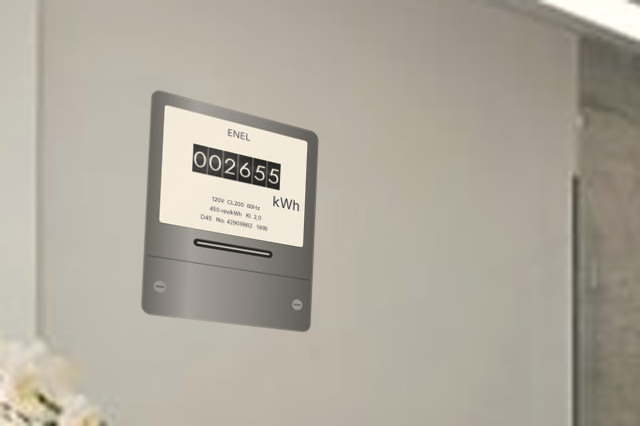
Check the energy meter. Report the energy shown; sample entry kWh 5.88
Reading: kWh 2655
